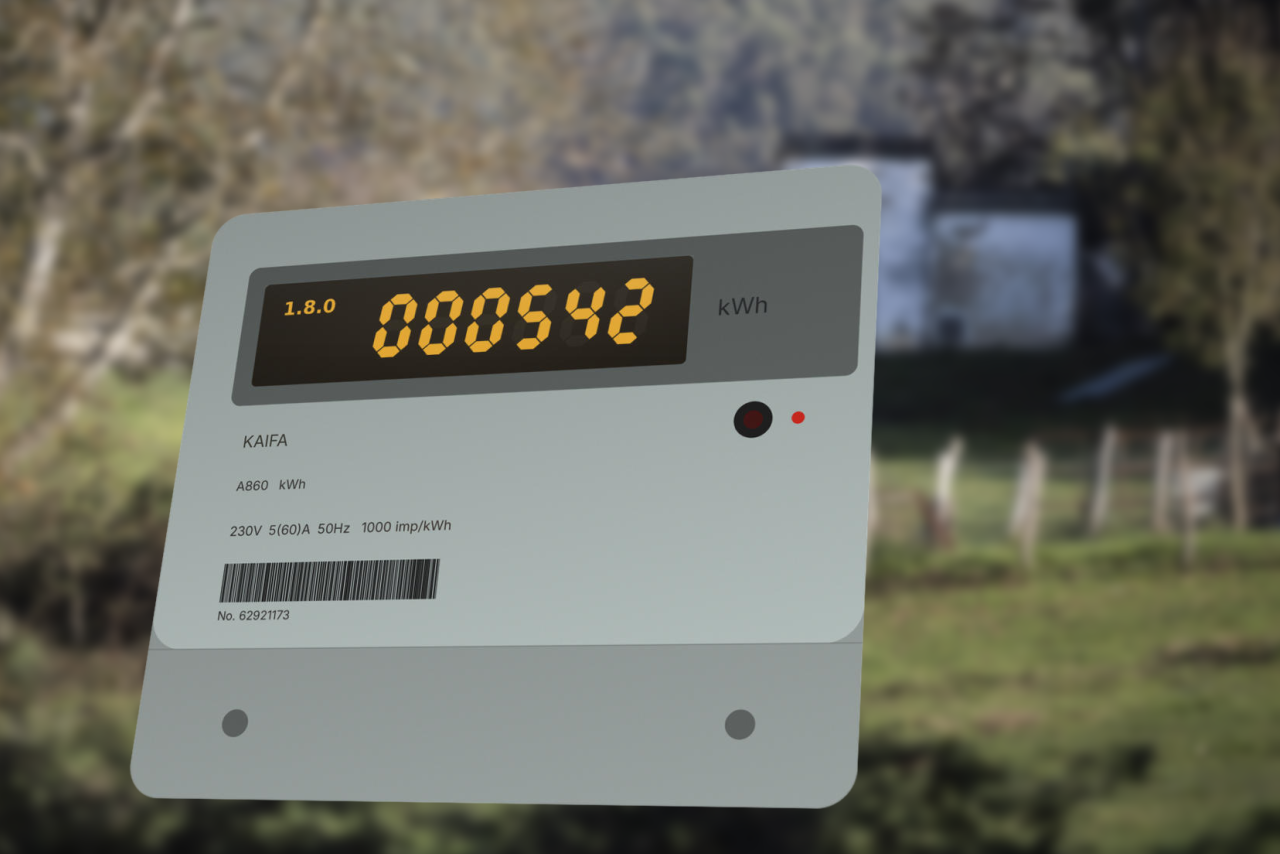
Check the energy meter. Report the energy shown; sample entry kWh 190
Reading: kWh 542
